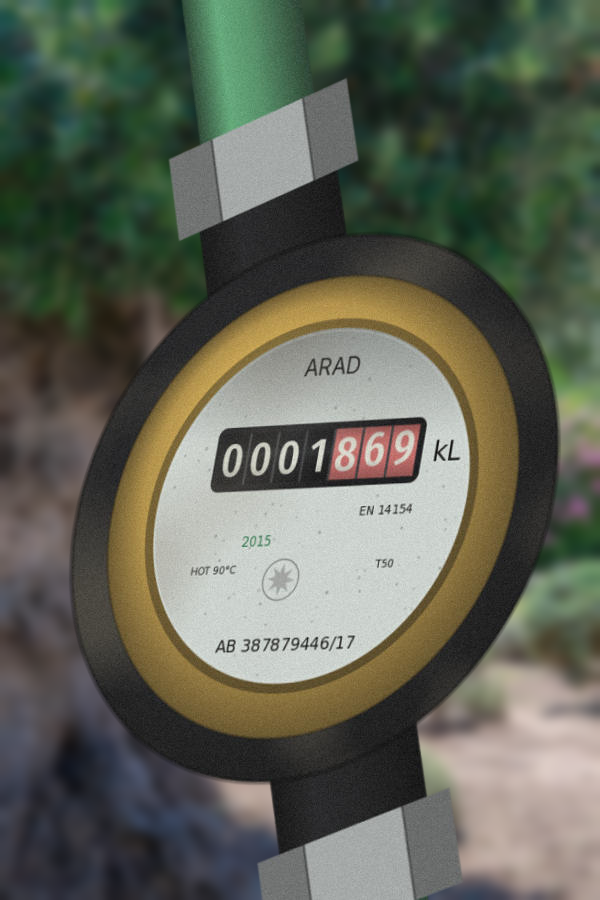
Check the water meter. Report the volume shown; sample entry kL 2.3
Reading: kL 1.869
